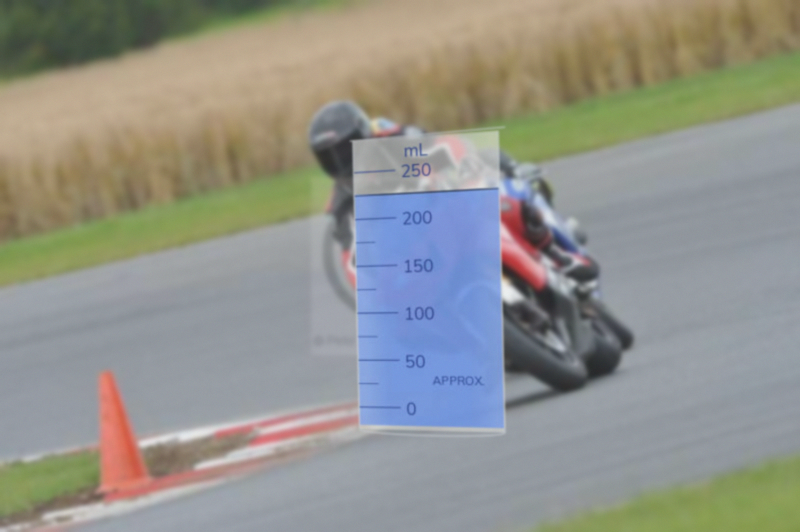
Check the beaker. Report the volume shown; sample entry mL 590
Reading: mL 225
